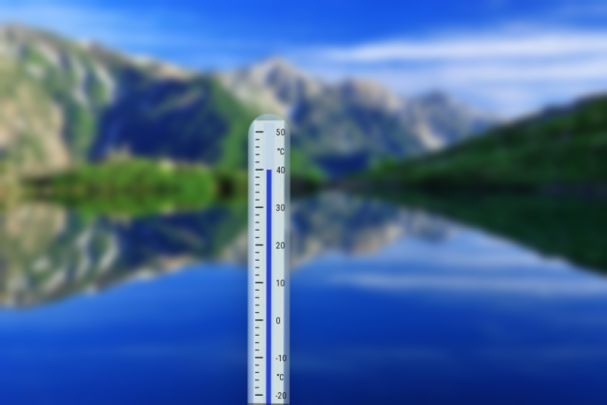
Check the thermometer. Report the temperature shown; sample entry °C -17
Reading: °C 40
